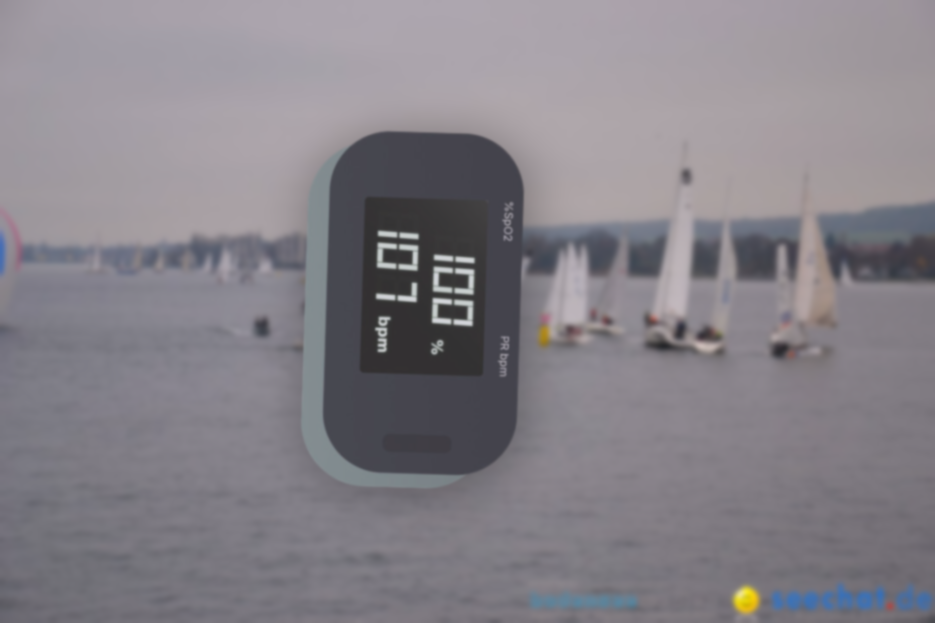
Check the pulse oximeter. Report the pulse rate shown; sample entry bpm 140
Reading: bpm 107
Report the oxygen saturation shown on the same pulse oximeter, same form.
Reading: % 100
